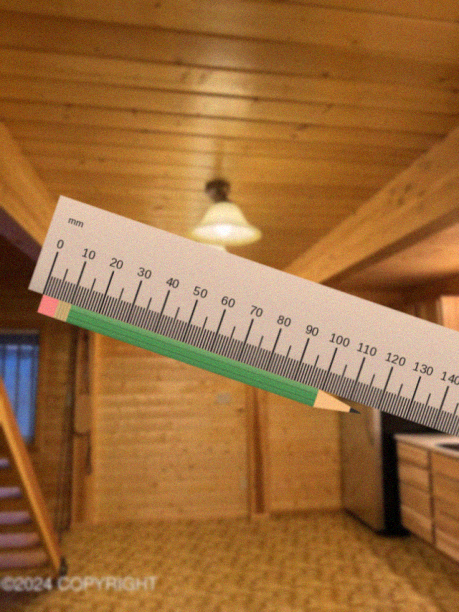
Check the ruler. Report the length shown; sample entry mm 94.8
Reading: mm 115
